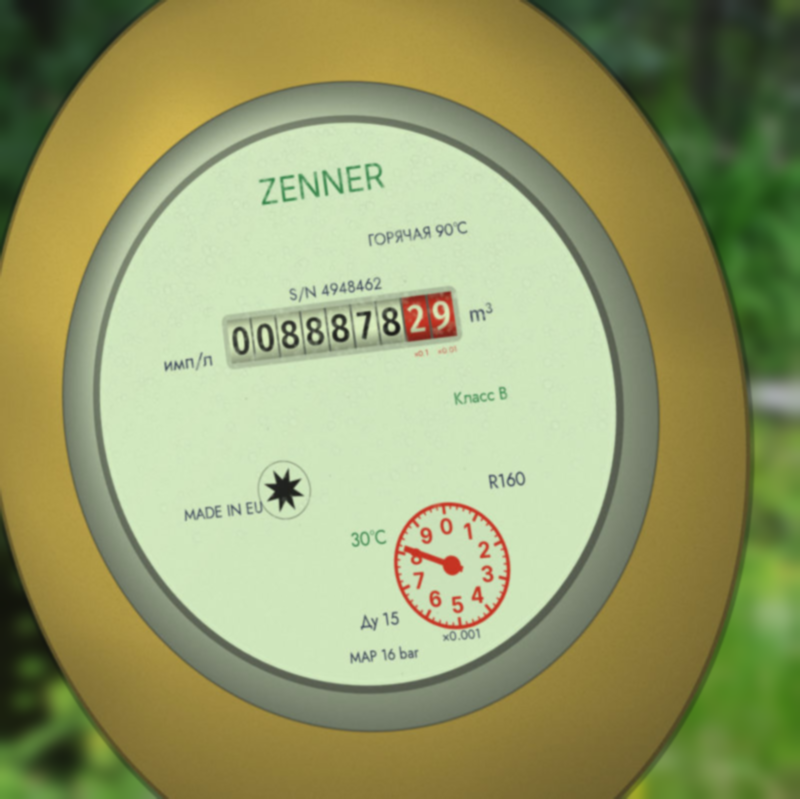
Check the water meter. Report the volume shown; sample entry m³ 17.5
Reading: m³ 88878.298
